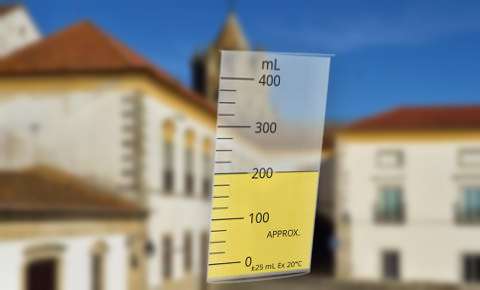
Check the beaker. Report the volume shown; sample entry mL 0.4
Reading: mL 200
